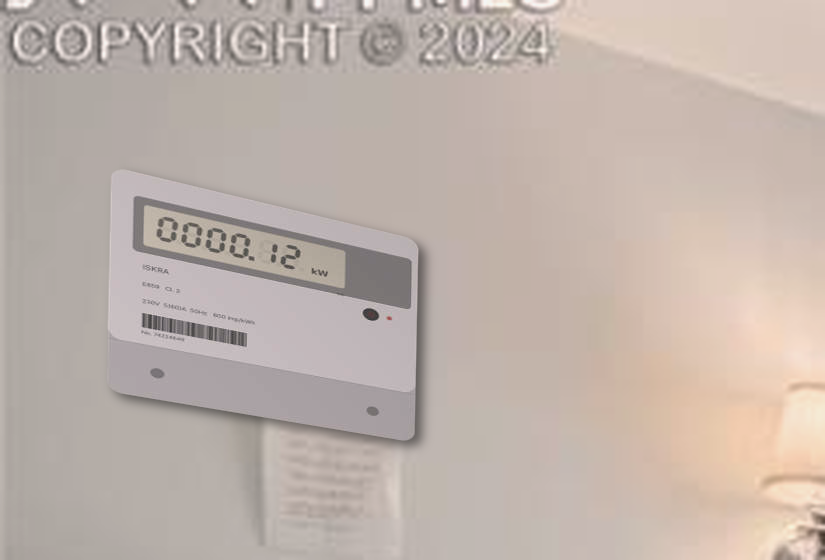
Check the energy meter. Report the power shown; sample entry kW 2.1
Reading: kW 0.12
